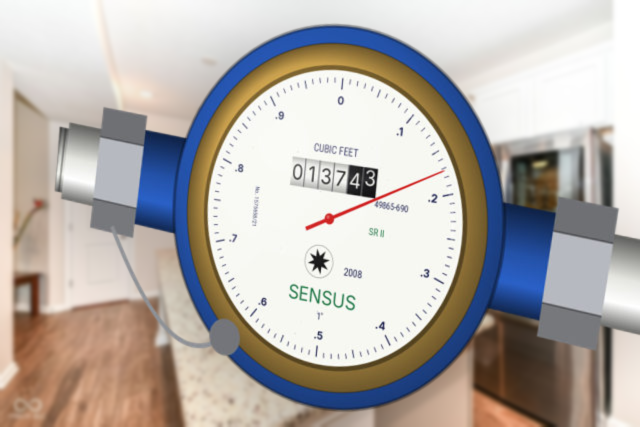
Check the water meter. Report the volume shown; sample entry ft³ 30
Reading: ft³ 13743.17
